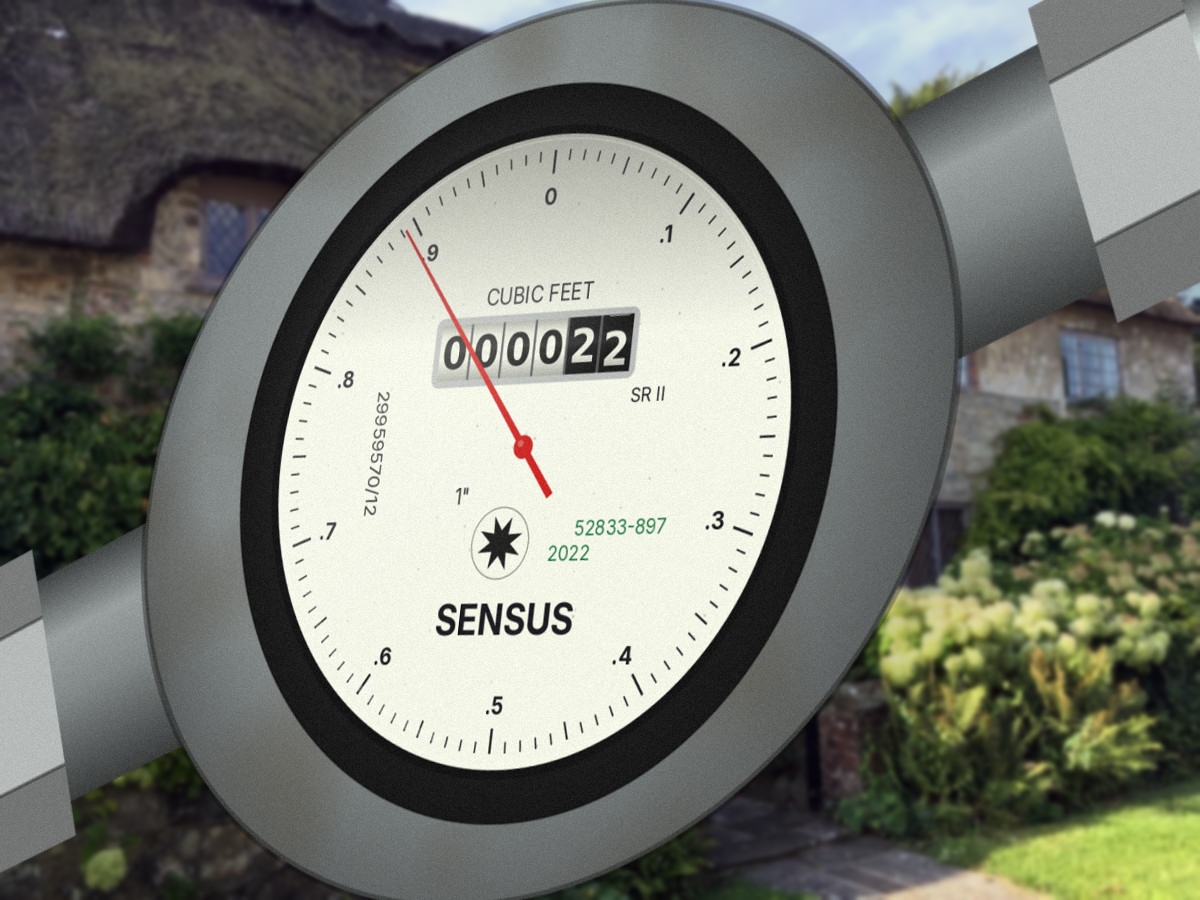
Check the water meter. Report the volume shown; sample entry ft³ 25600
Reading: ft³ 21.89
